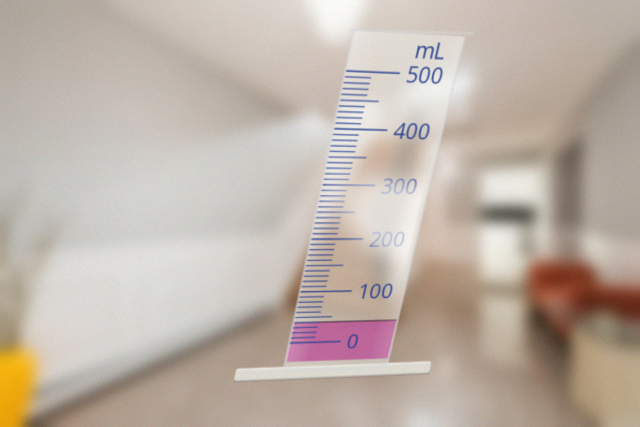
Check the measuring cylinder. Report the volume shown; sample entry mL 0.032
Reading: mL 40
